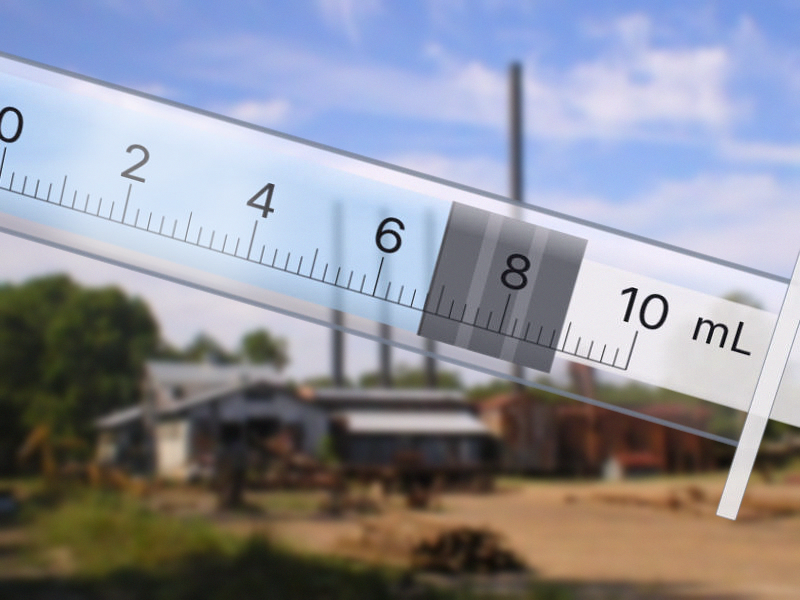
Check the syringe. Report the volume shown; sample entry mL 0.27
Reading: mL 6.8
